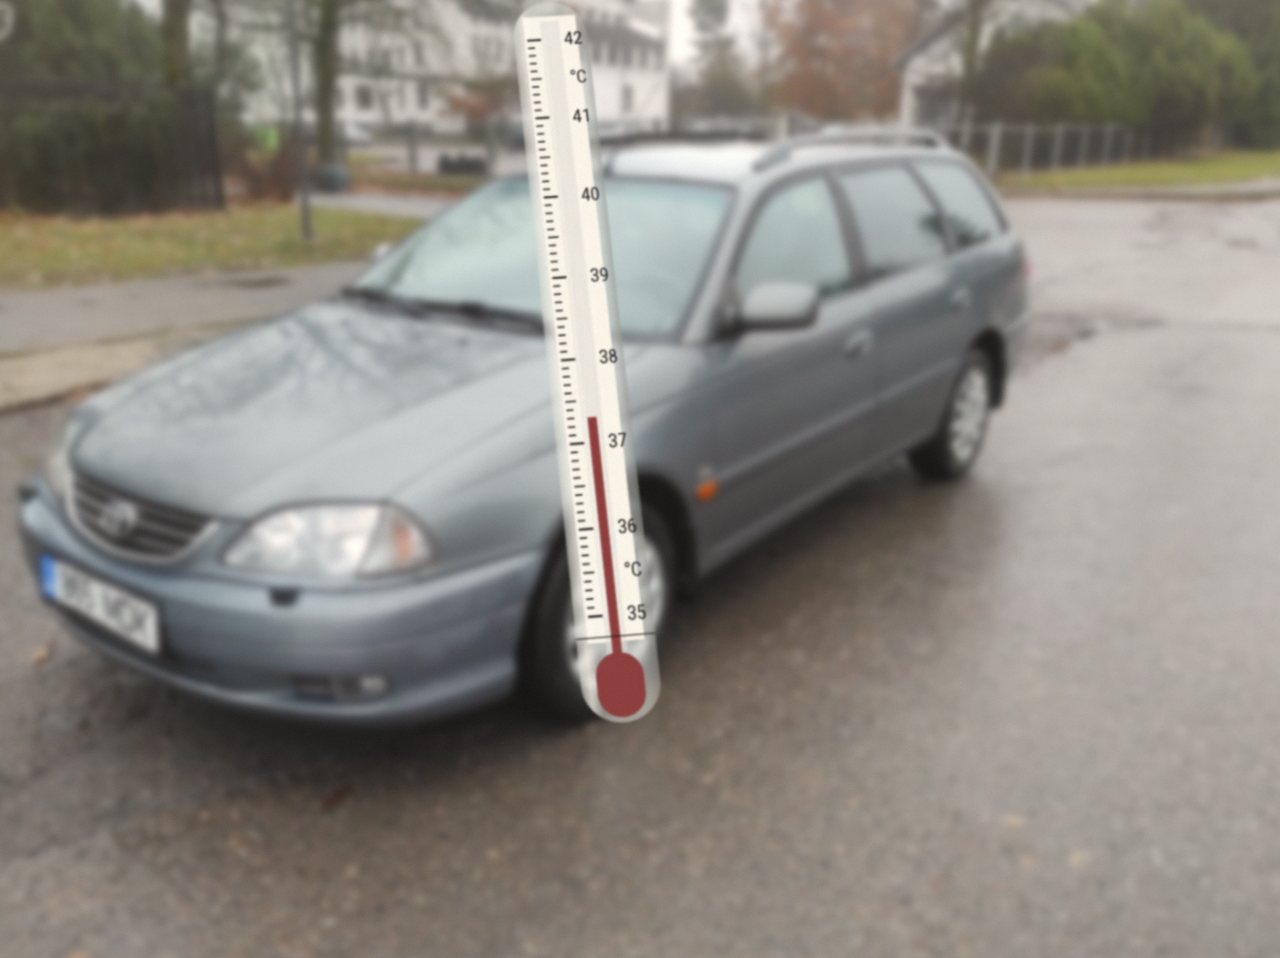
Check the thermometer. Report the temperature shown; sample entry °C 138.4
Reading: °C 37.3
